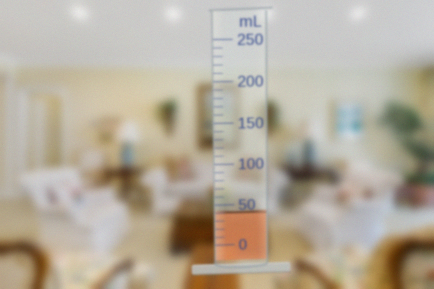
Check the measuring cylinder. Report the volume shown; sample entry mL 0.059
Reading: mL 40
